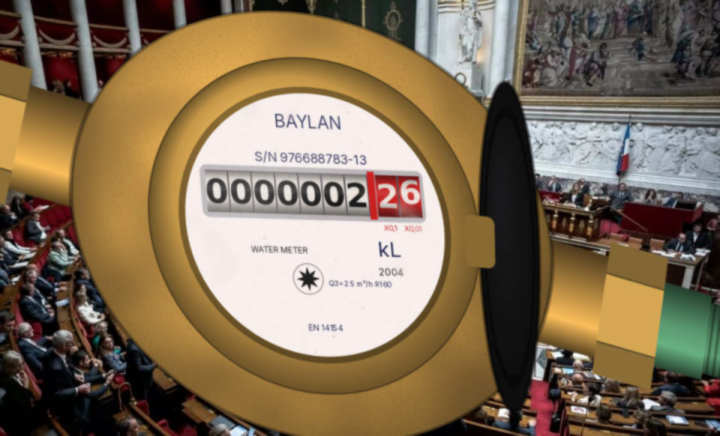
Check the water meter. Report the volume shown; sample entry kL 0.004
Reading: kL 2.26
